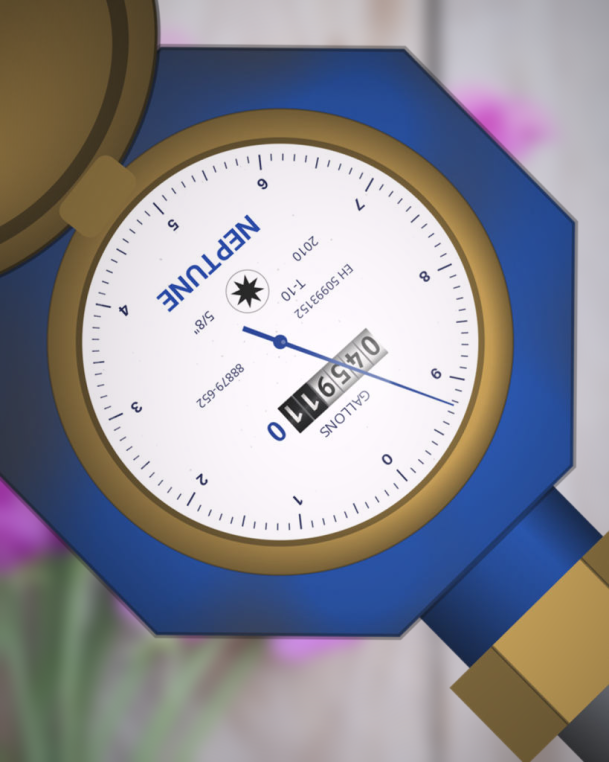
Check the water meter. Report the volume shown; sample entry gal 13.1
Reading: gal 459109.2
